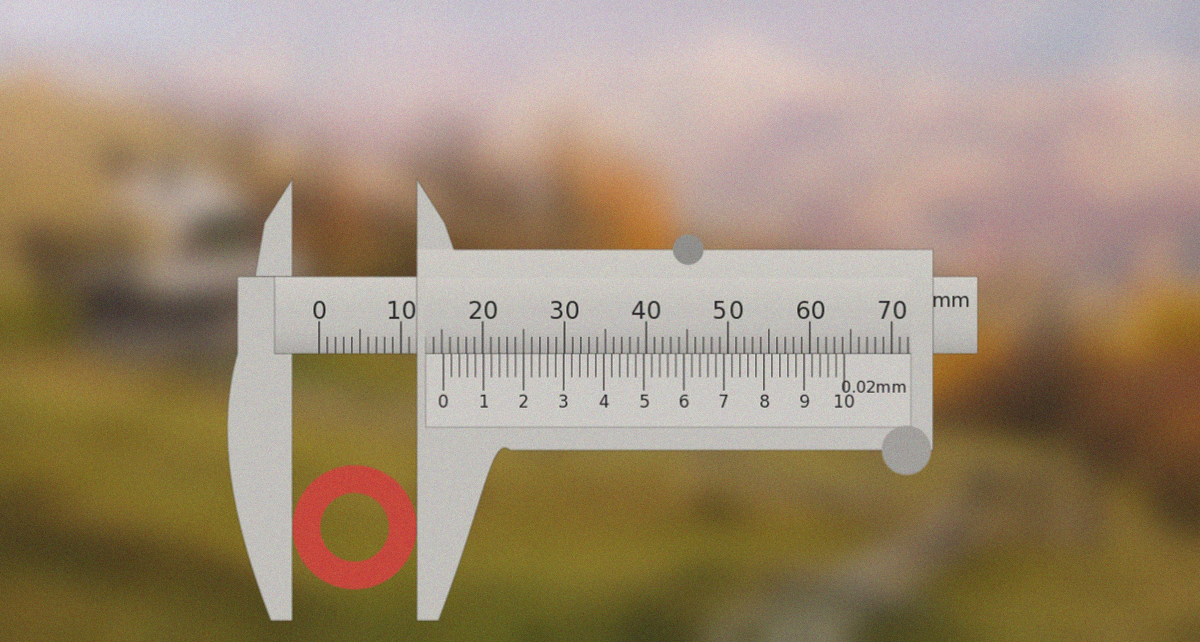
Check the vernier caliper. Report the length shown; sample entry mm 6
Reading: mm 15.2
